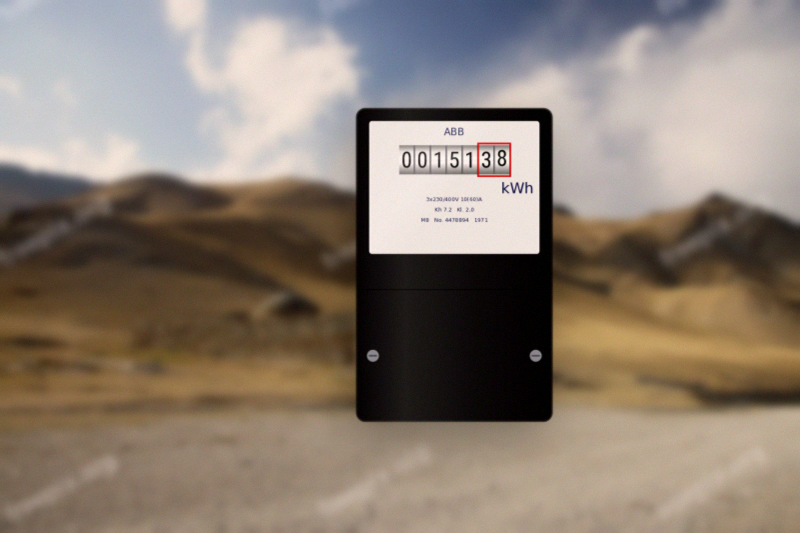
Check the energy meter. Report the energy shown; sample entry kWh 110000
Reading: kWh 151.38
